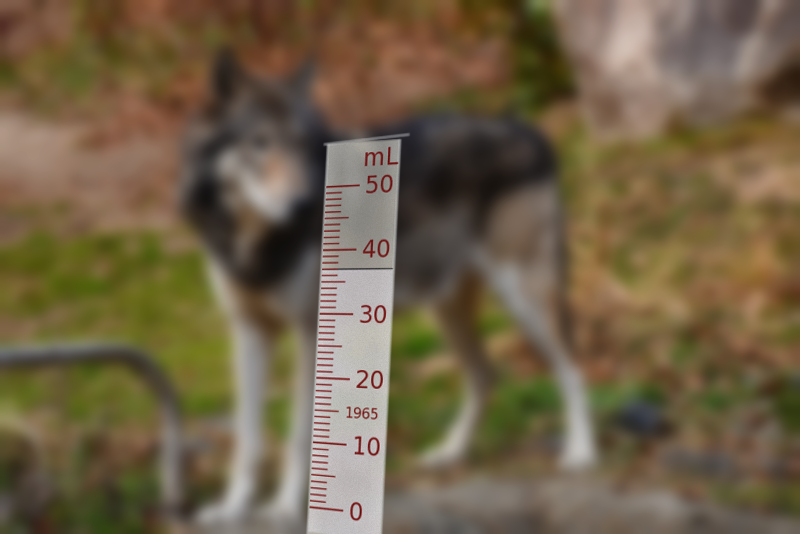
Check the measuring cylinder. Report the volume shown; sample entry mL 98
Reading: mL 37
